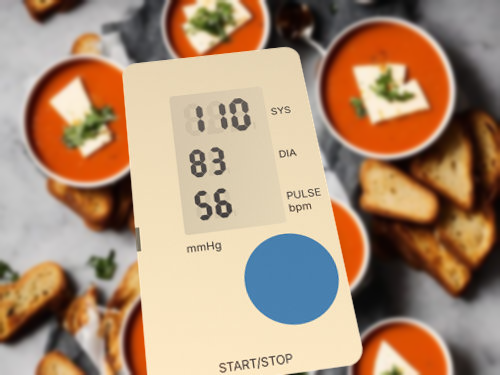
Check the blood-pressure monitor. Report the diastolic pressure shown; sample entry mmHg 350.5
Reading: mmHg 83
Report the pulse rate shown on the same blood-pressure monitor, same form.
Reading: bpm 56
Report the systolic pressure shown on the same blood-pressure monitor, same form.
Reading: mmHg 110
